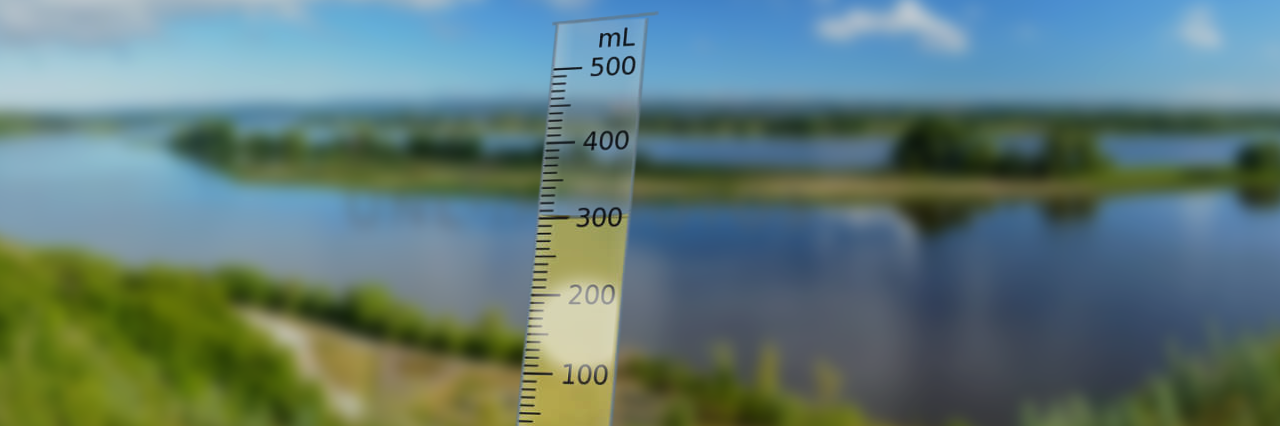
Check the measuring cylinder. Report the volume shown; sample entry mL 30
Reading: mL 300
